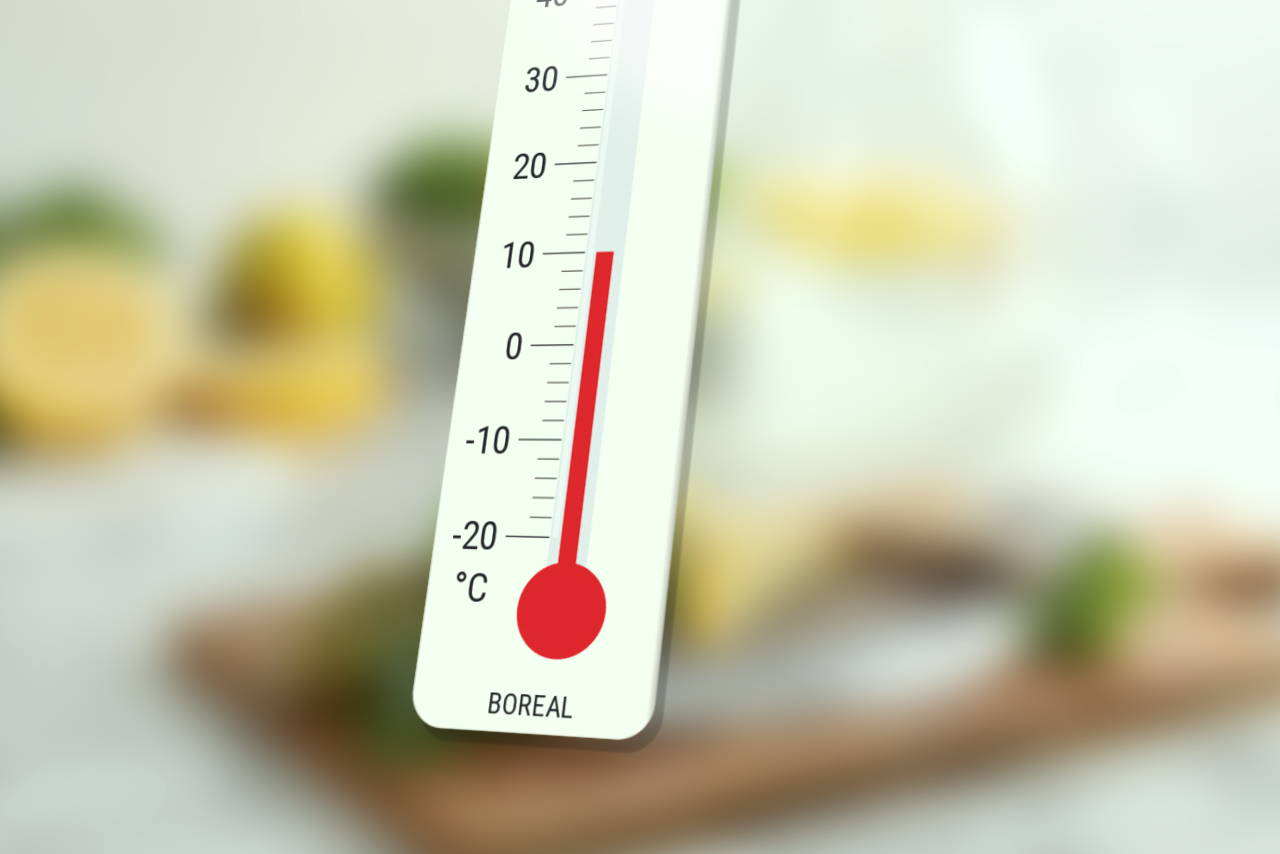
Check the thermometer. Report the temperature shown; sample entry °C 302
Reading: °C 10
